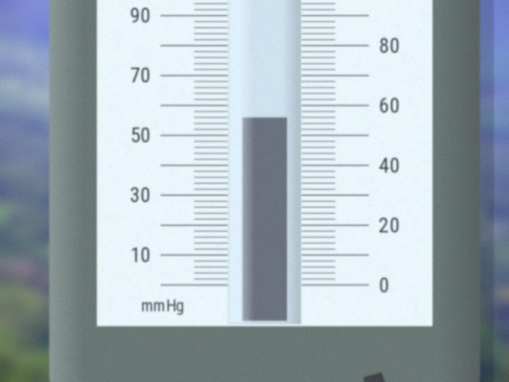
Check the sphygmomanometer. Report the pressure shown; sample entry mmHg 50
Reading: mmHg 56
